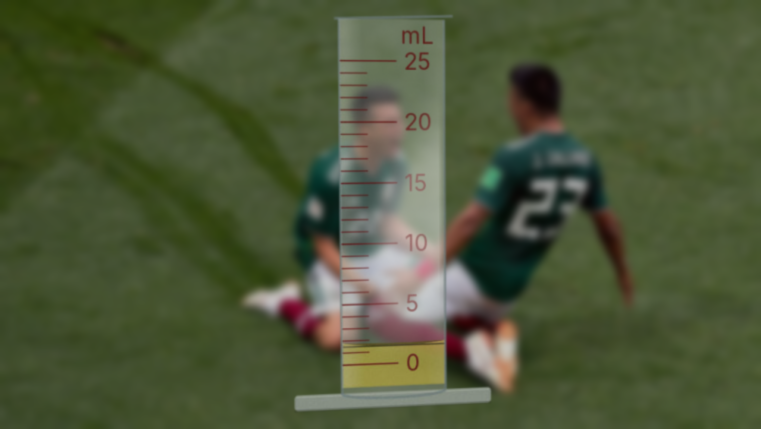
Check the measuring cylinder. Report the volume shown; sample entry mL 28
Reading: mL 1.5
